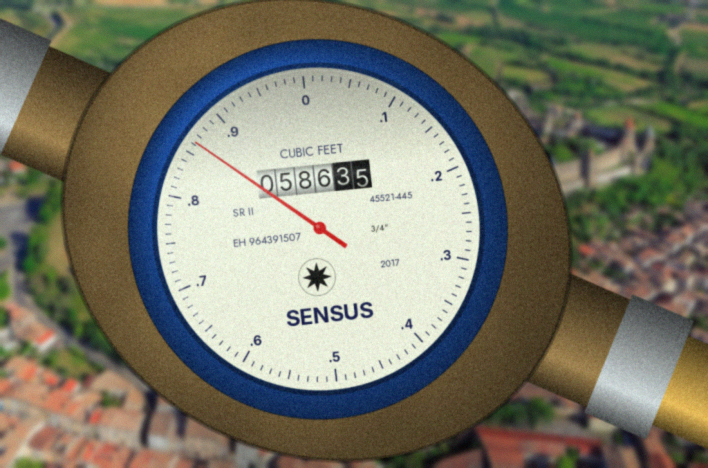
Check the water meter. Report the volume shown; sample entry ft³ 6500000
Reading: ft³ 58634.86
